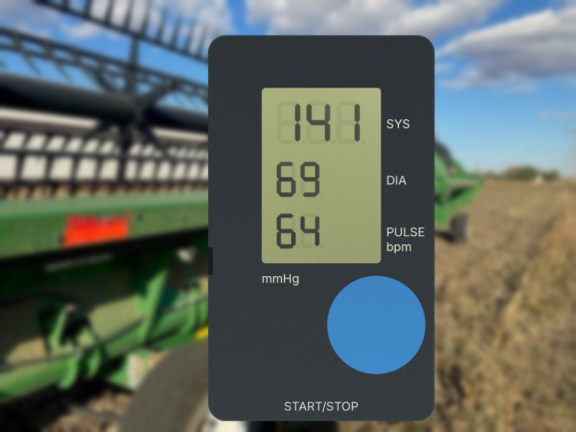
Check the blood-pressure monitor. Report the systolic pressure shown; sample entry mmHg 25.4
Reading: mmHg 141
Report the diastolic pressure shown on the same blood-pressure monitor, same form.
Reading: mmHg 69
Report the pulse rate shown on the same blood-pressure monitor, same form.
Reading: bpm 64
